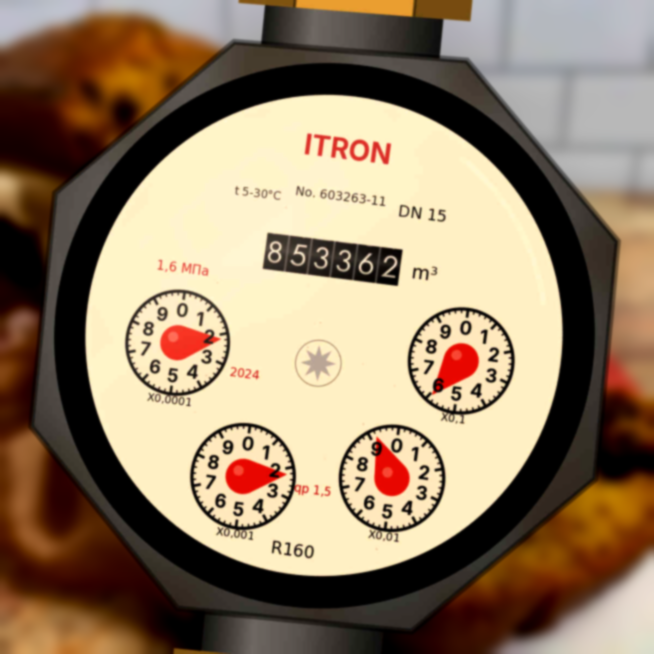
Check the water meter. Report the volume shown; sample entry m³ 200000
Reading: m³ 853362.5922
